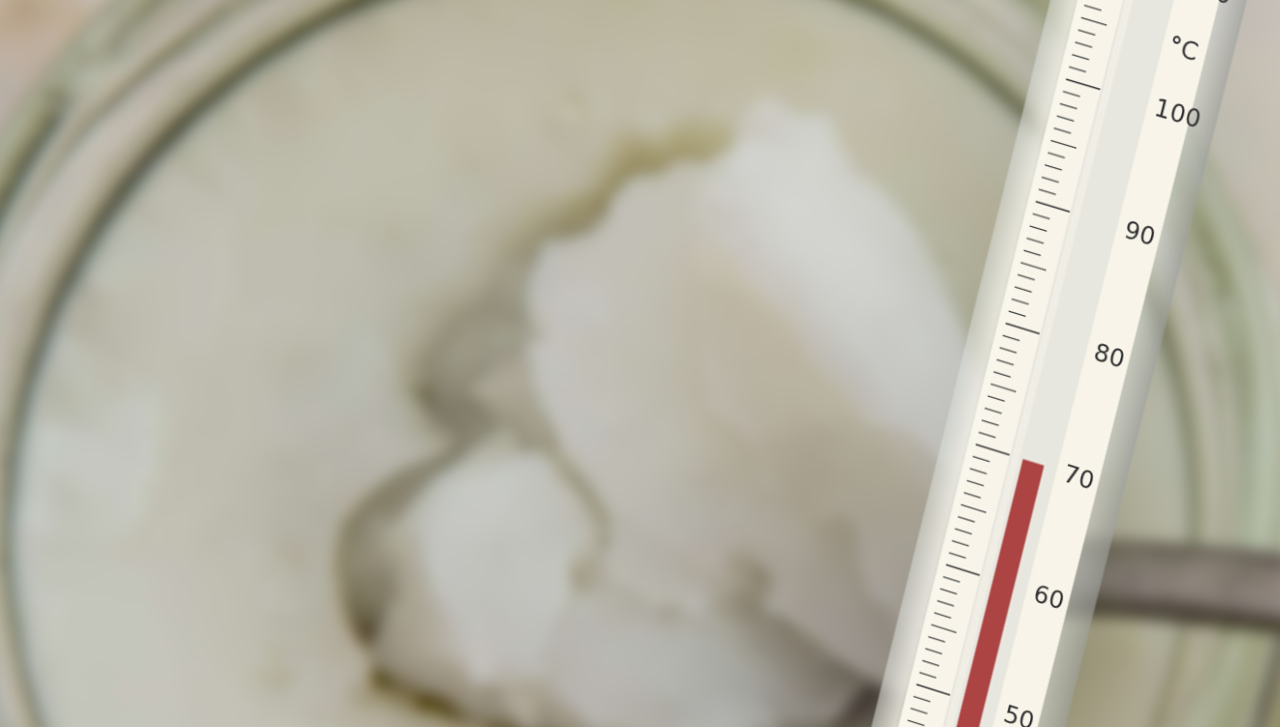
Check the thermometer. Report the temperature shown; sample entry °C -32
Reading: °C 70
